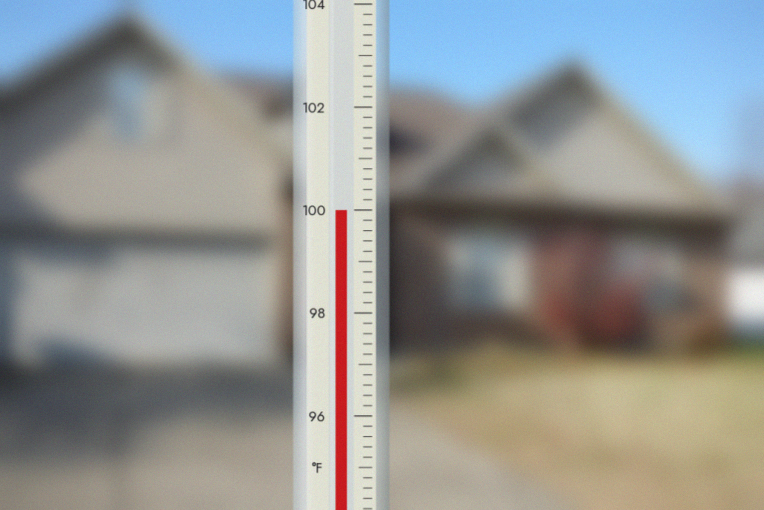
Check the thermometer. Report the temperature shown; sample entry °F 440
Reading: °F 100
